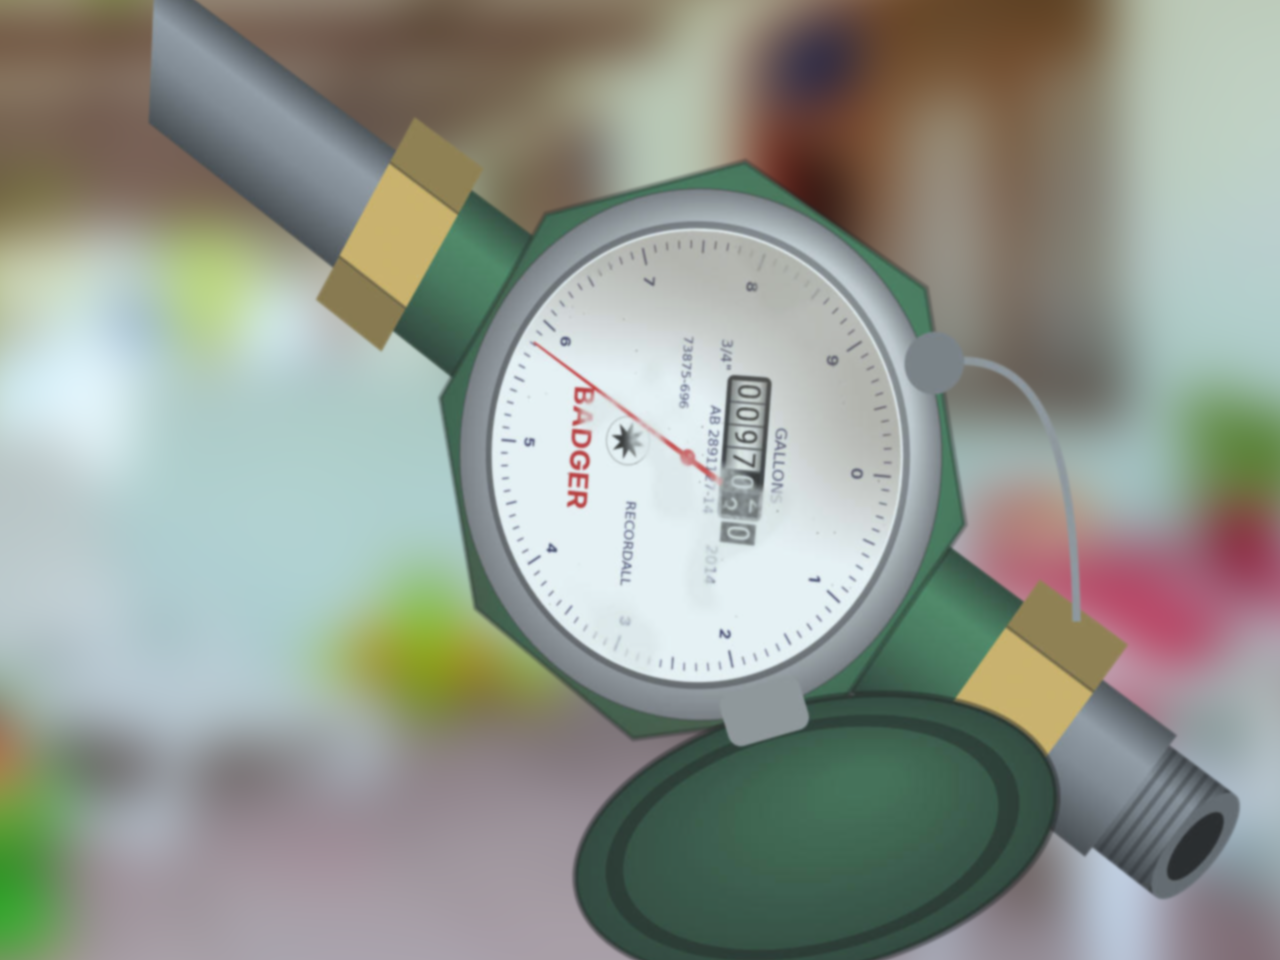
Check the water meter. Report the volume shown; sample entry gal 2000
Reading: gal 97025.8
